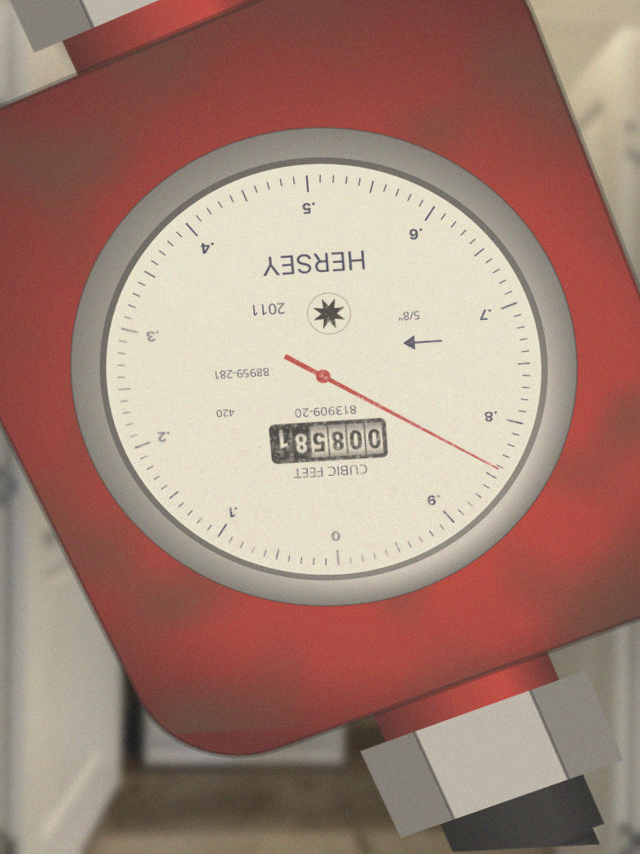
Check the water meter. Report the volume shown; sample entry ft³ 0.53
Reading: ft³ 8580.84
